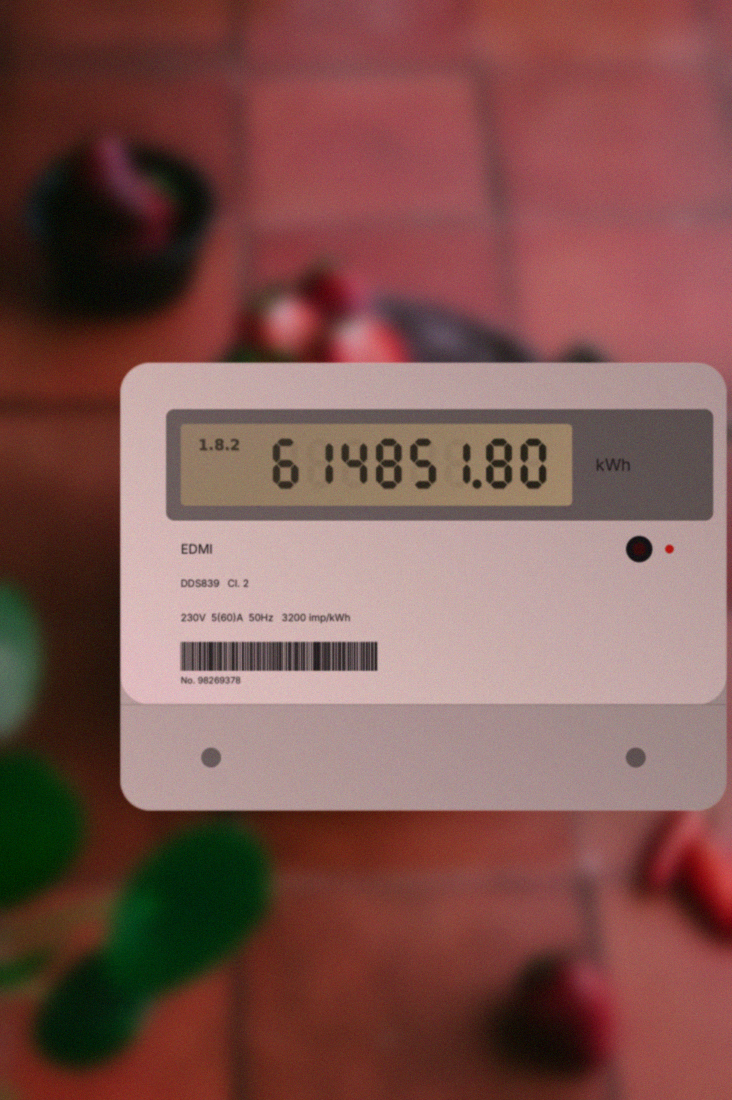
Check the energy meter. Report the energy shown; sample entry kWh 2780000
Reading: kWh 614851.80
